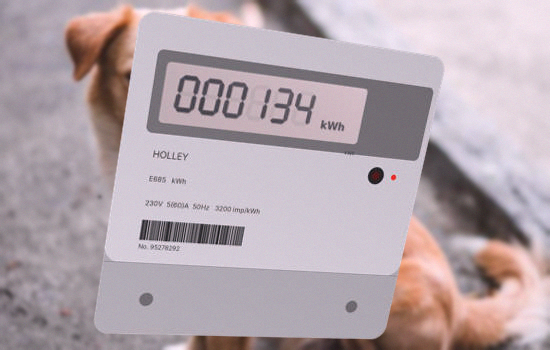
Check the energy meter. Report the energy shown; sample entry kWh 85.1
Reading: kWh 134
